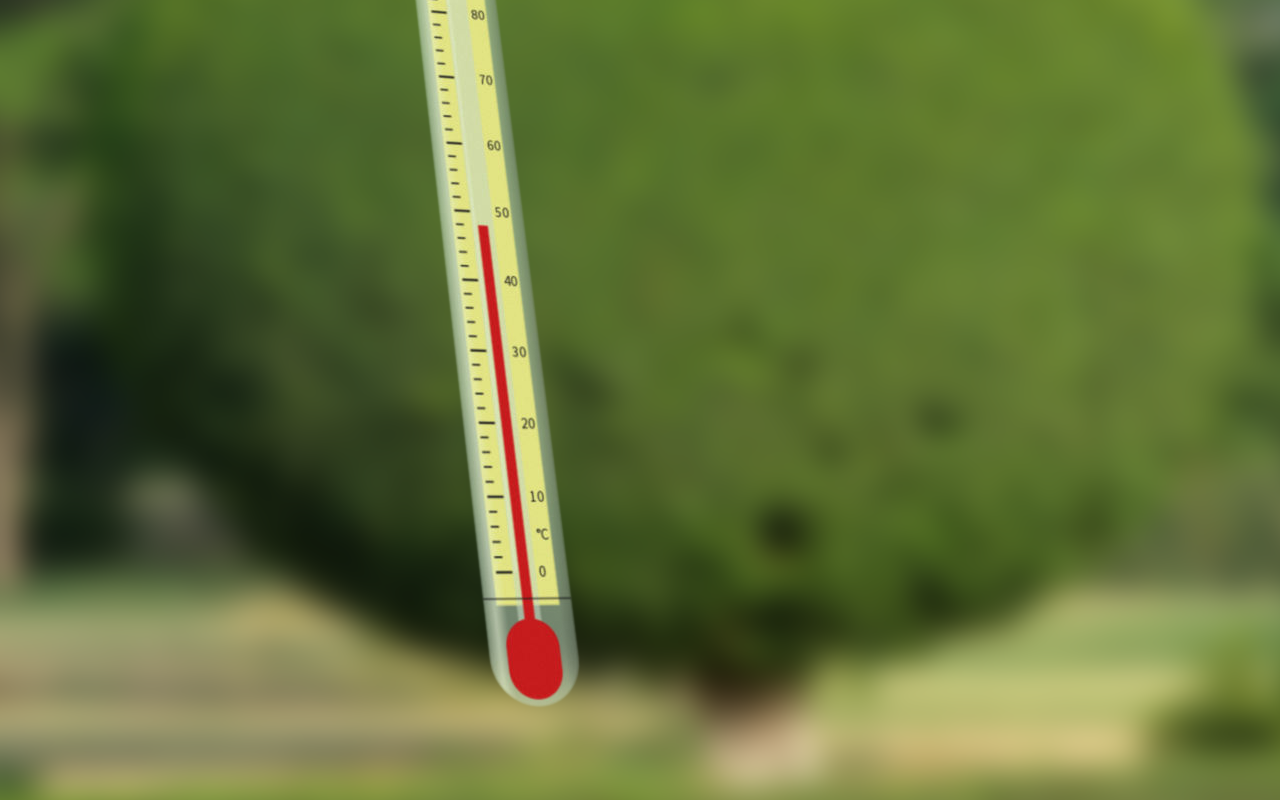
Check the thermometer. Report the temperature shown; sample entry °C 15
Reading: °C 48
